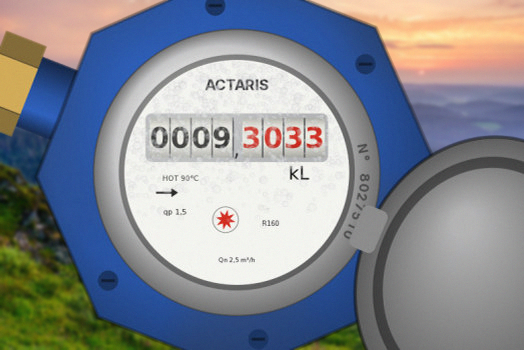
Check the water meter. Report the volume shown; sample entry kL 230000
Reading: kL 9.3033
